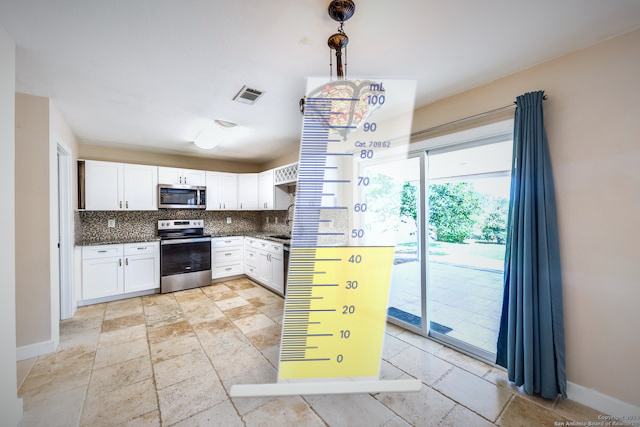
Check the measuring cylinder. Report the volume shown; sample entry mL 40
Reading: mL 45
